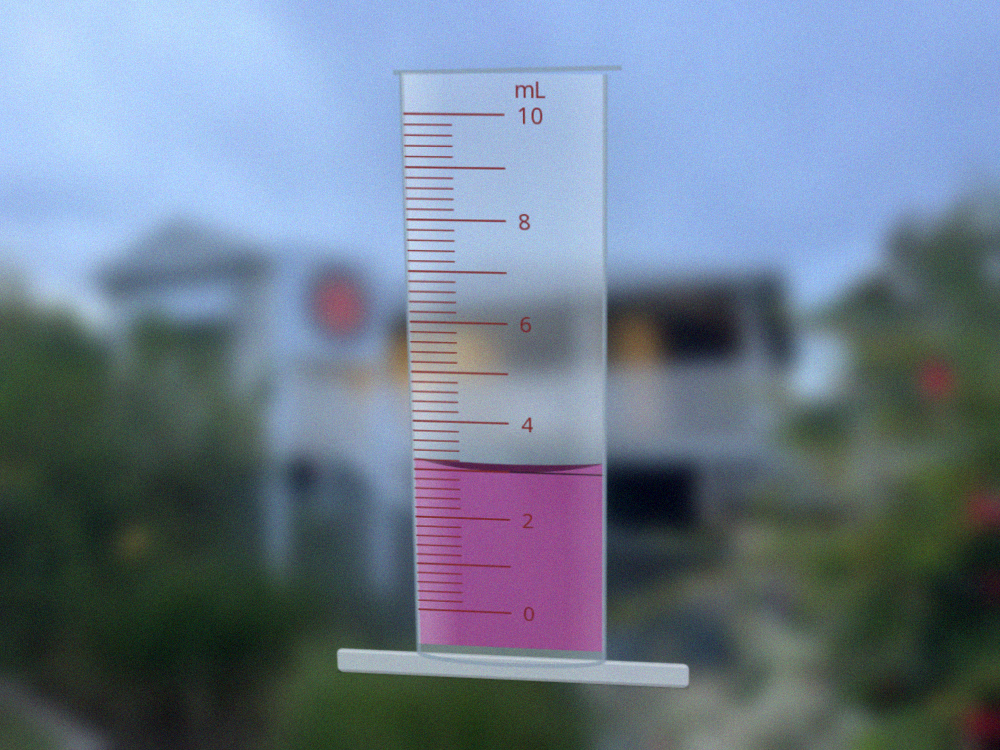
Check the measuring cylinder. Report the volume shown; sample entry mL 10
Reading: mL 3
